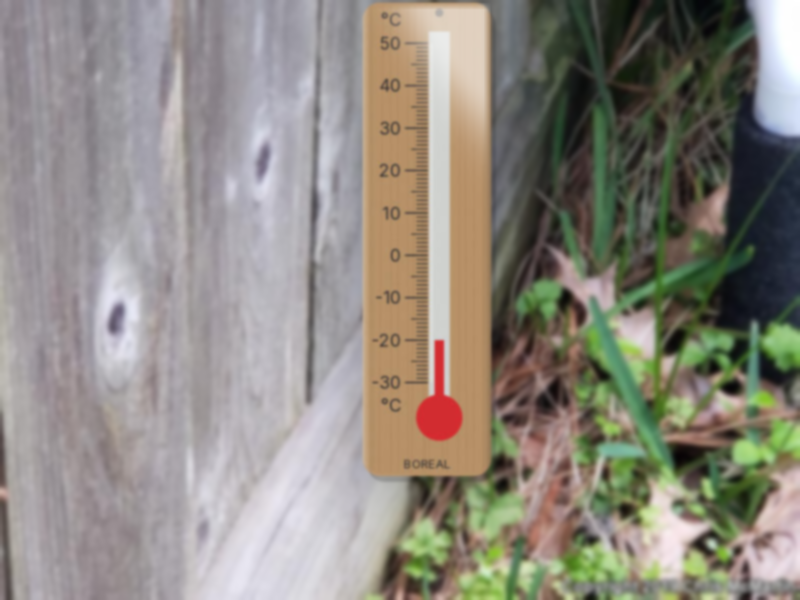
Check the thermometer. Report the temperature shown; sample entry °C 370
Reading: °C -20
